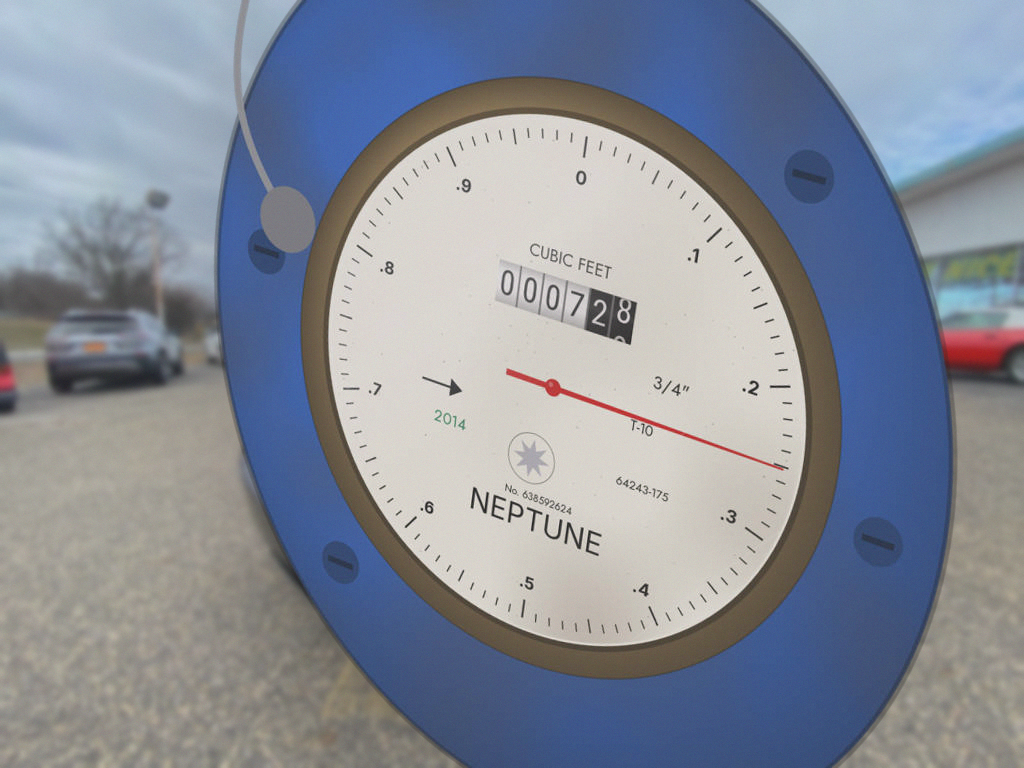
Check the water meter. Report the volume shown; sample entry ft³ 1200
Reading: ft³ 728.25
